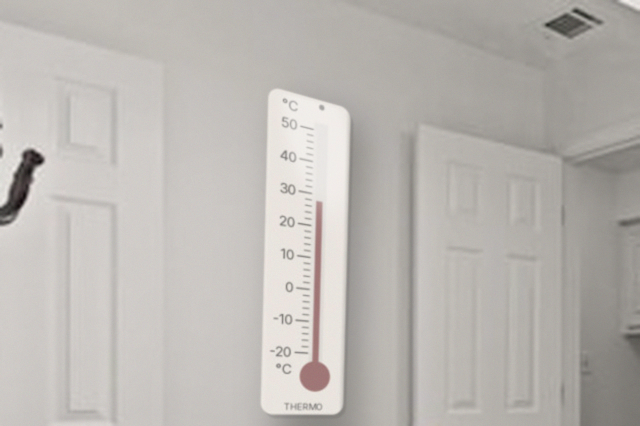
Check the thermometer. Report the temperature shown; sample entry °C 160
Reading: °C 28
